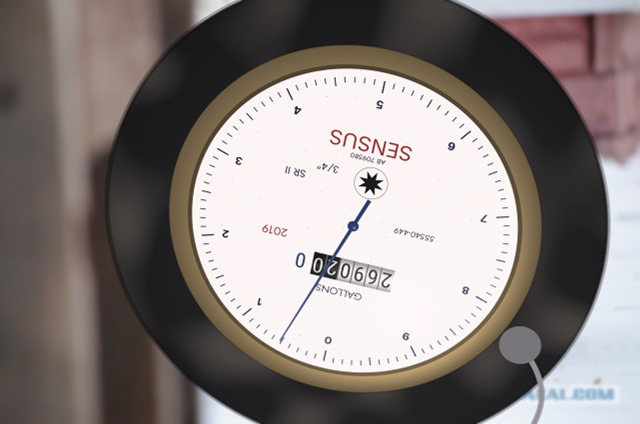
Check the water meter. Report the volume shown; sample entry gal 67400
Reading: gal 2690200.5
